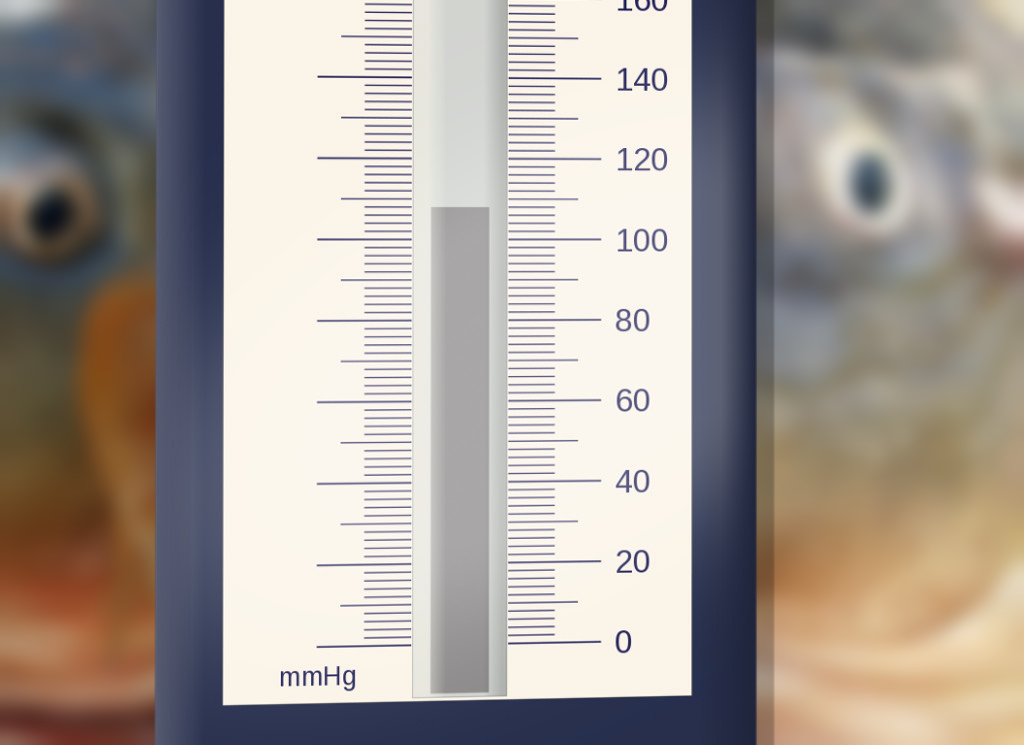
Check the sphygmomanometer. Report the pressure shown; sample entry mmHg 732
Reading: mmHg 108
